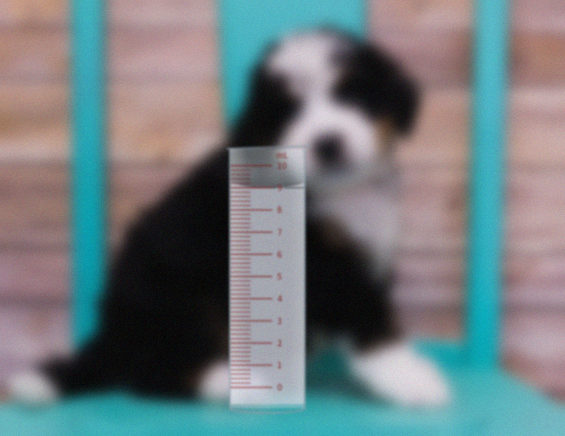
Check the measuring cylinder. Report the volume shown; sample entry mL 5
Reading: mL 9
